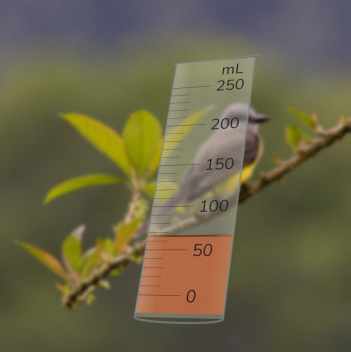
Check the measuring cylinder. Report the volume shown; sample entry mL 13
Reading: mL 65
